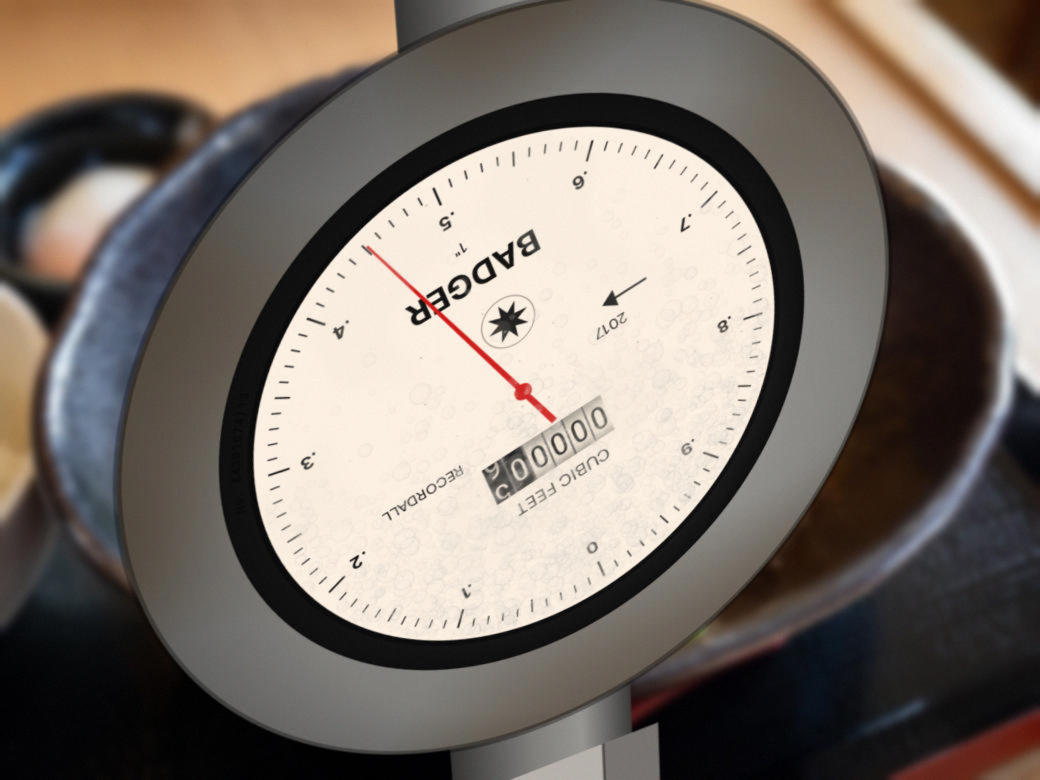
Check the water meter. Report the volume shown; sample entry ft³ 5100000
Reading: ft³ 5.45
